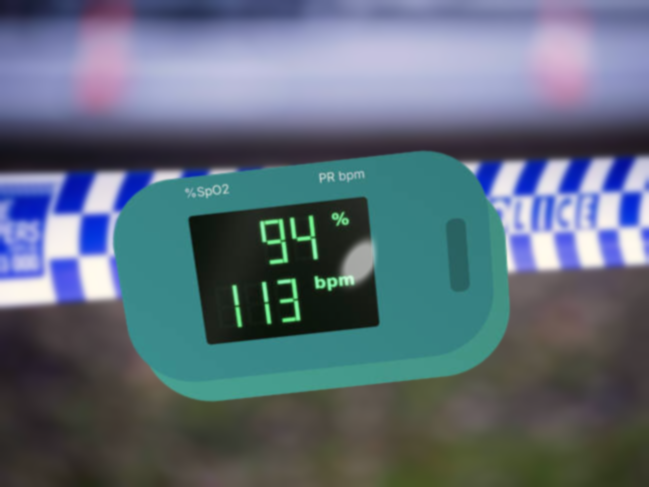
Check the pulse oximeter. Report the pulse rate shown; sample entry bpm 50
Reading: bpm 113
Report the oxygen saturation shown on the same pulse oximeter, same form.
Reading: % 94
